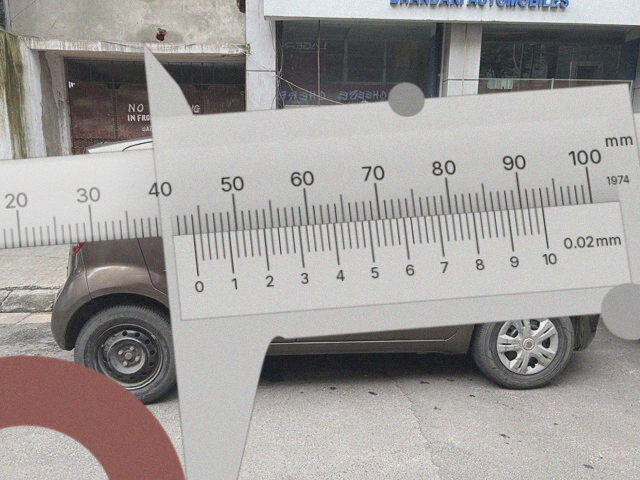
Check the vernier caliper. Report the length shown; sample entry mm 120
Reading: mm 44.0
